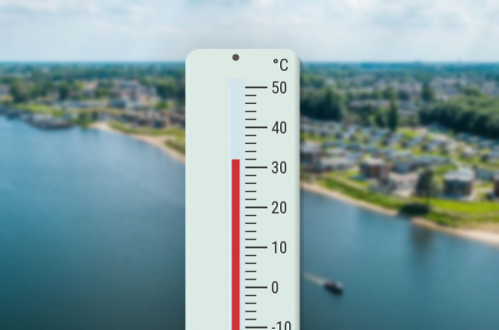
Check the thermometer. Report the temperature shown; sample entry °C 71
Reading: °C 32
